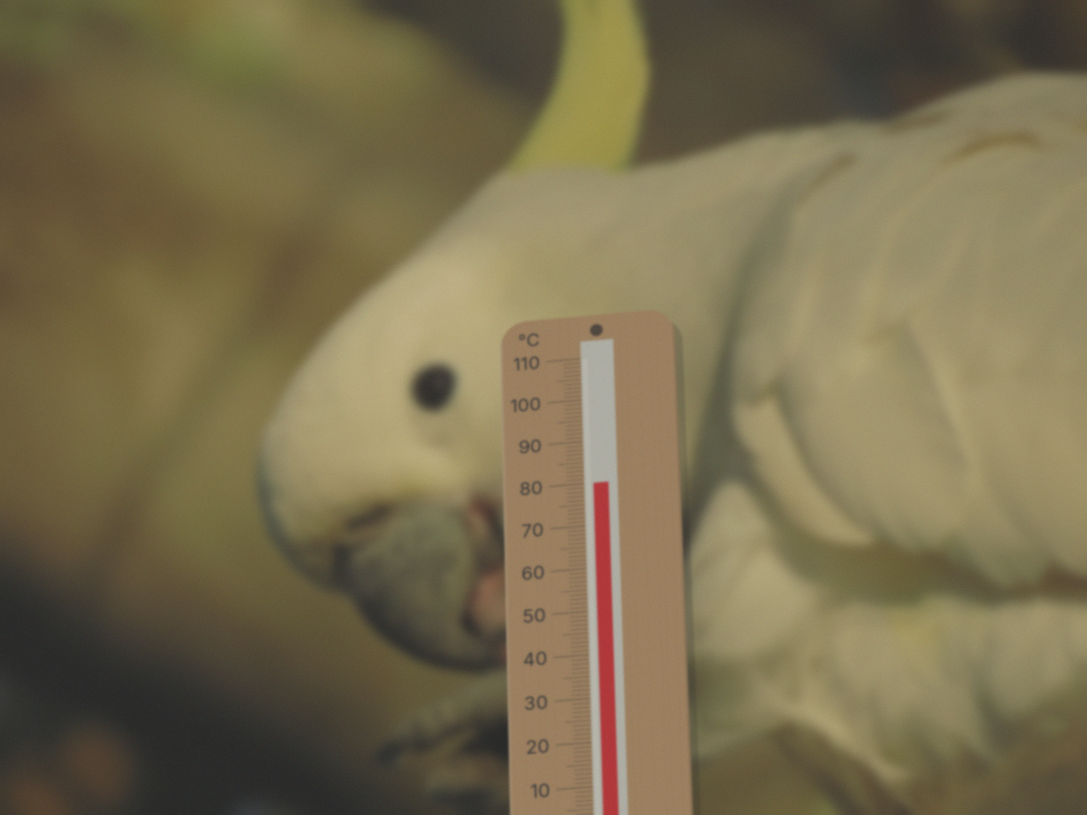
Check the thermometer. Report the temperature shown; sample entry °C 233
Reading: °C 80
